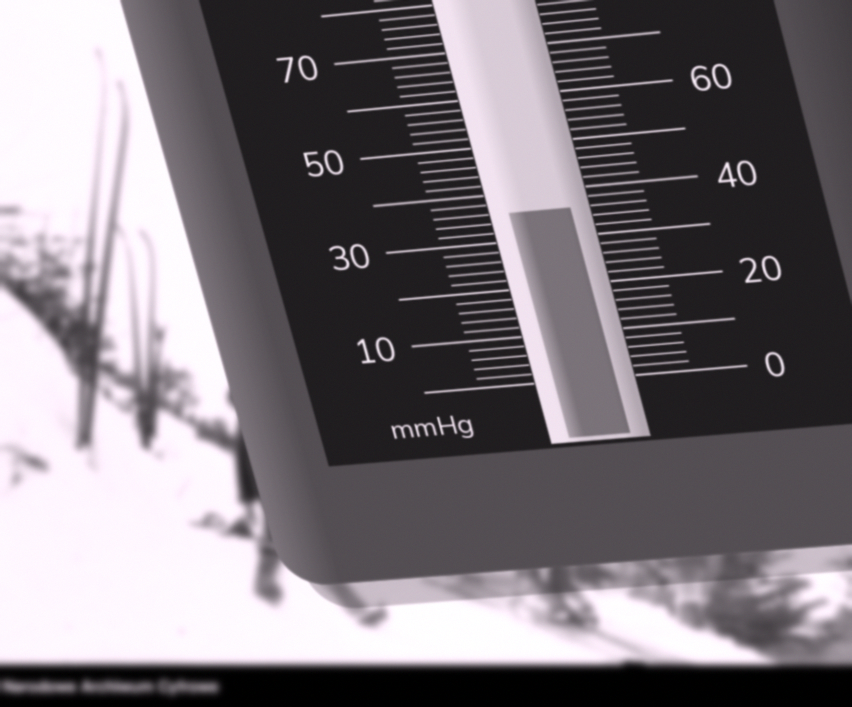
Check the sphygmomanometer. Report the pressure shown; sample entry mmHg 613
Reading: mmHg 36
